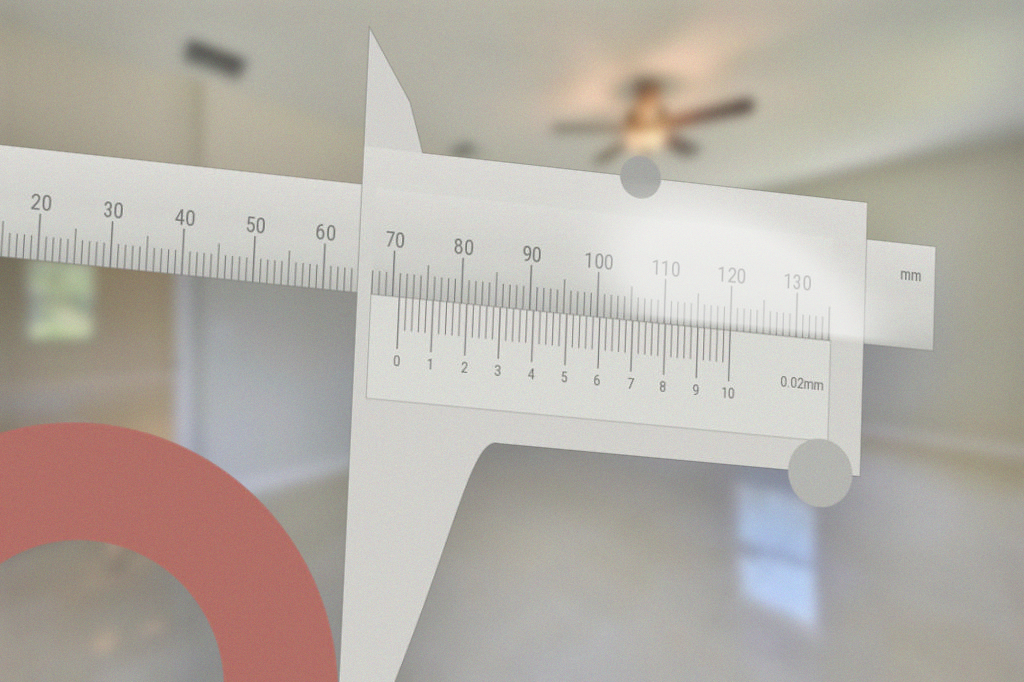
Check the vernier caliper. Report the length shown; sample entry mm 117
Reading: mm 71.0
